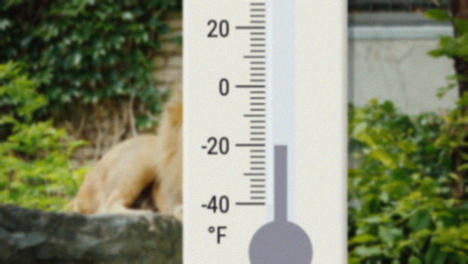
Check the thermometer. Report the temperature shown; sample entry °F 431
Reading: °F -20
